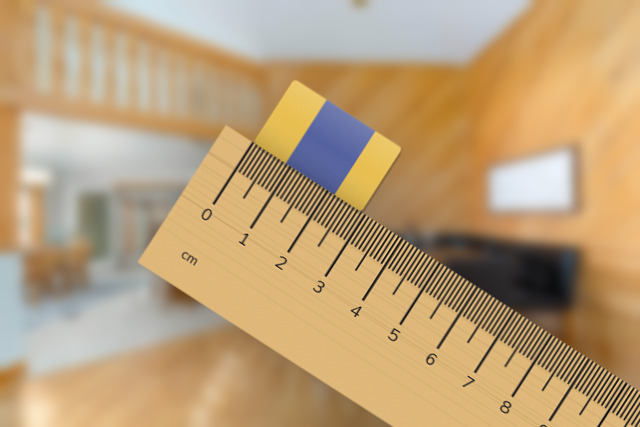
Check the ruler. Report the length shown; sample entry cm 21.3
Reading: cm 2.9
